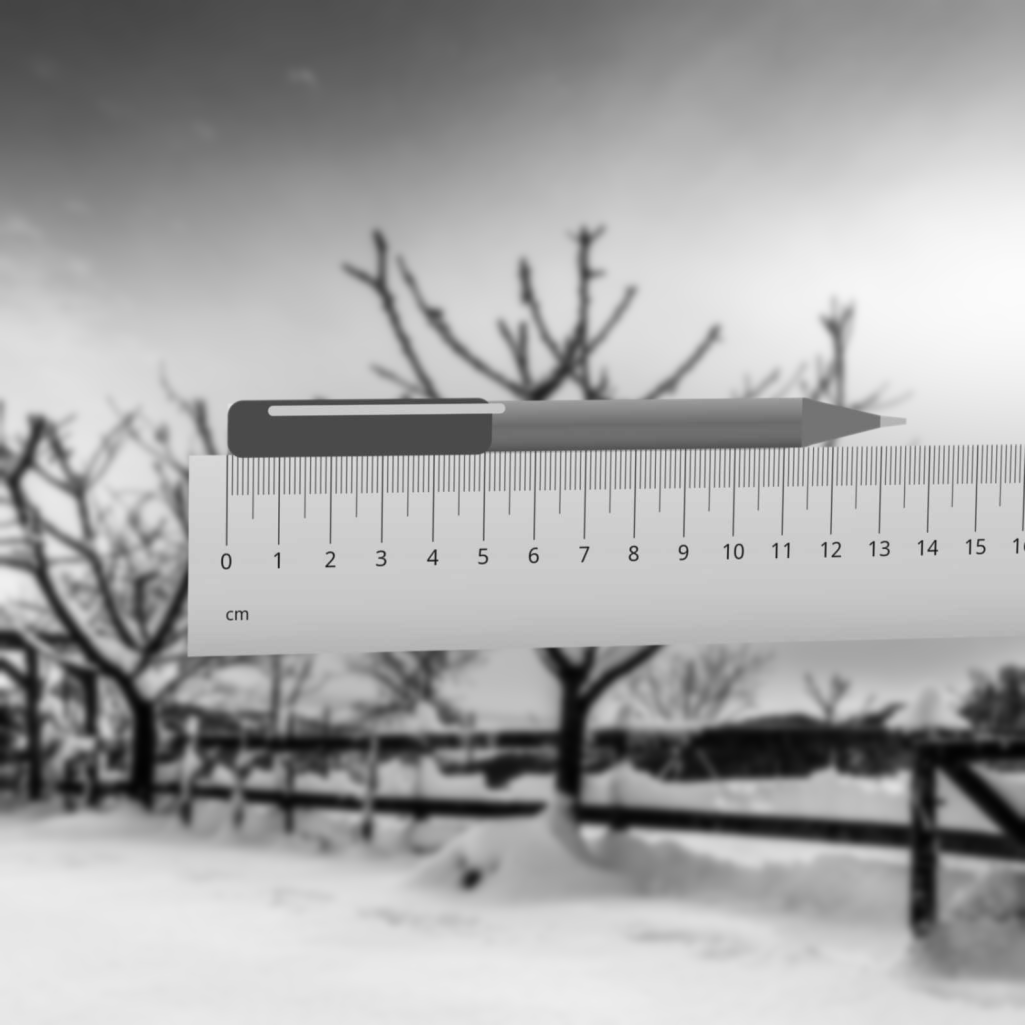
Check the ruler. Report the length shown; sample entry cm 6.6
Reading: cm 13.5
